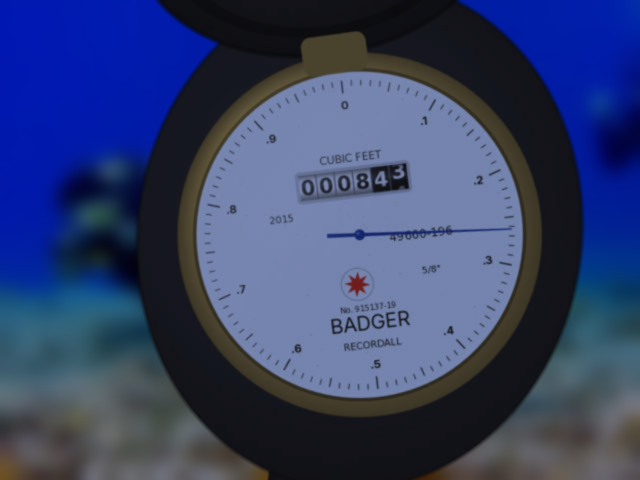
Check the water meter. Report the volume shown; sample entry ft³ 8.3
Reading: ft³ 843.26
